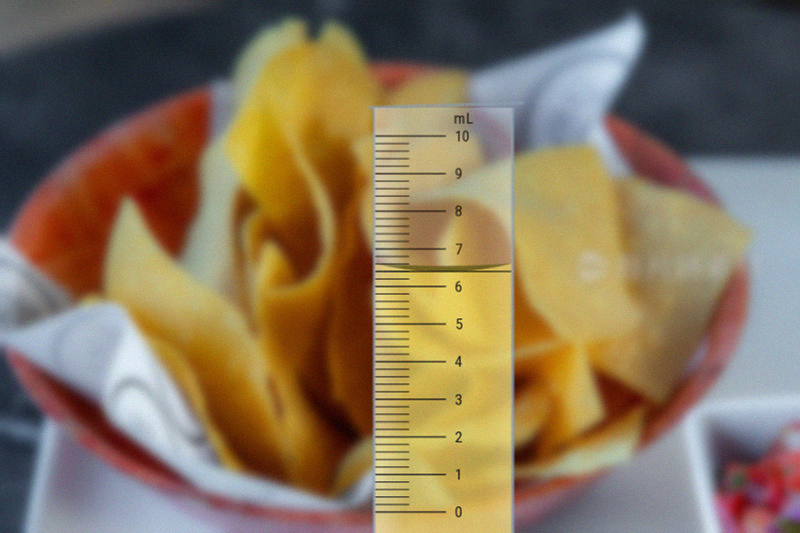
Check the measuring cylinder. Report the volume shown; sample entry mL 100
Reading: mL 6.4
